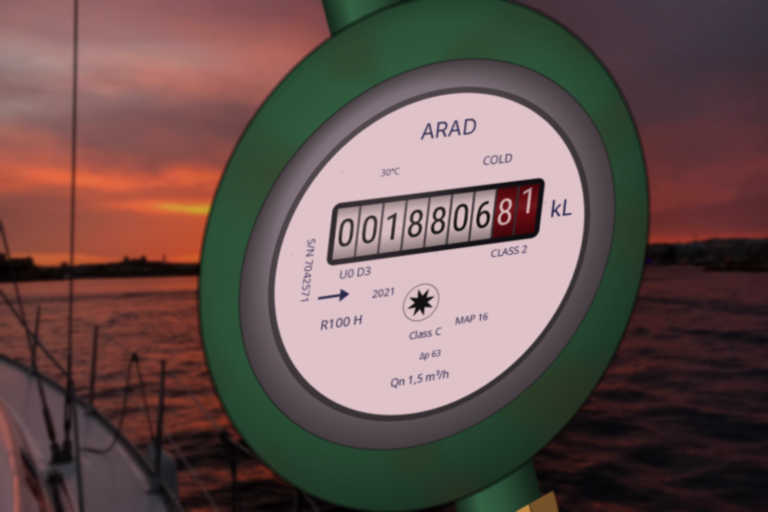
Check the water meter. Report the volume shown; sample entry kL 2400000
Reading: kL 18806.81
